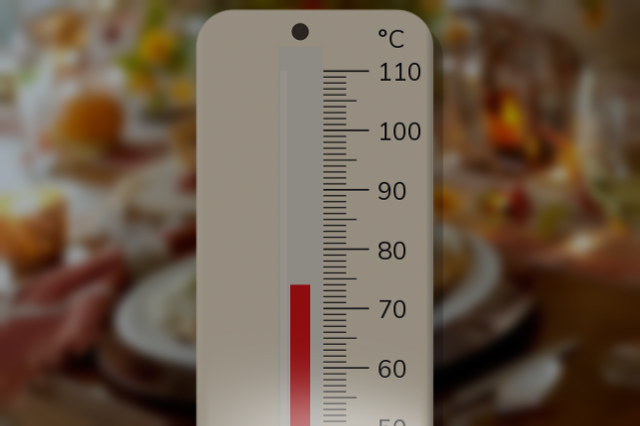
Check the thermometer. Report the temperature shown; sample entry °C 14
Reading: °C 74
